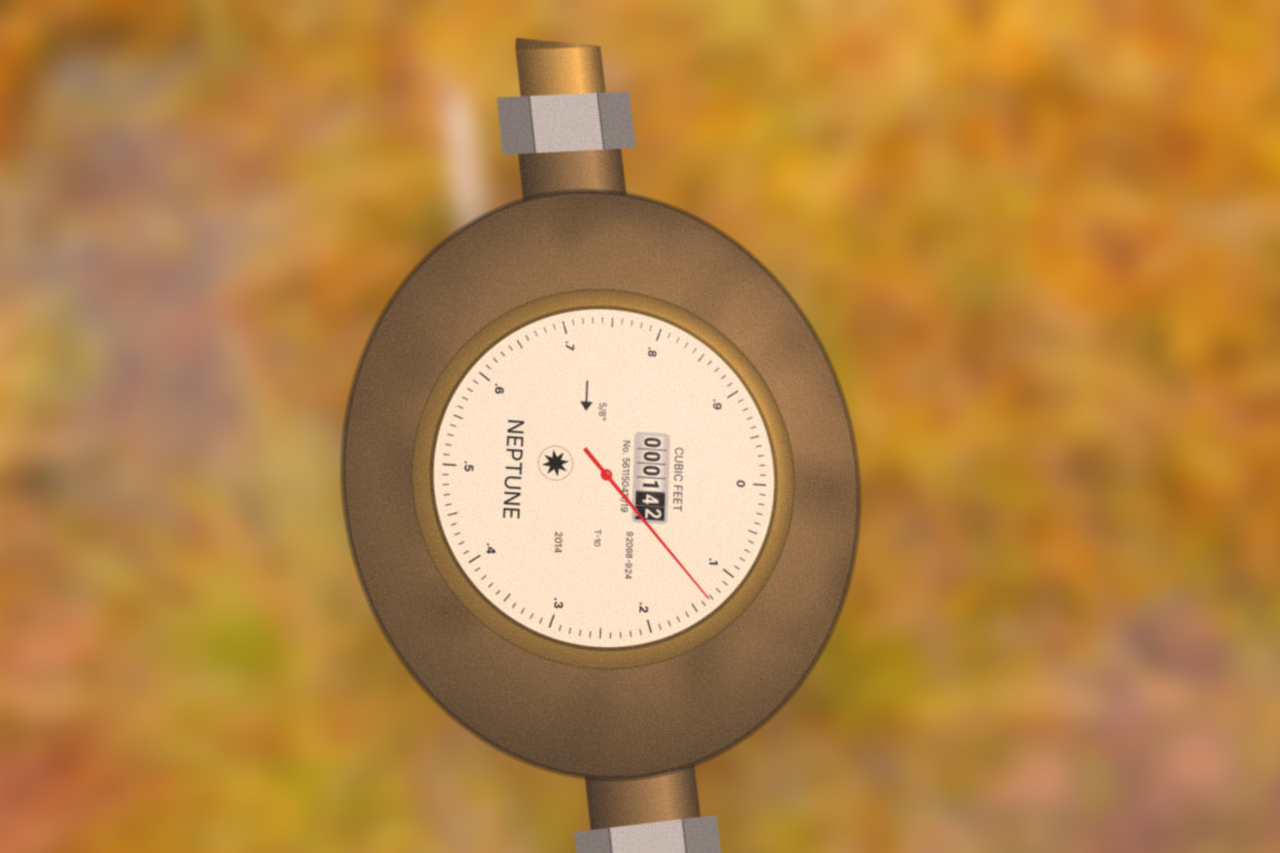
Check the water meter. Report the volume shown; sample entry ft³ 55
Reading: ft³ 142.13
